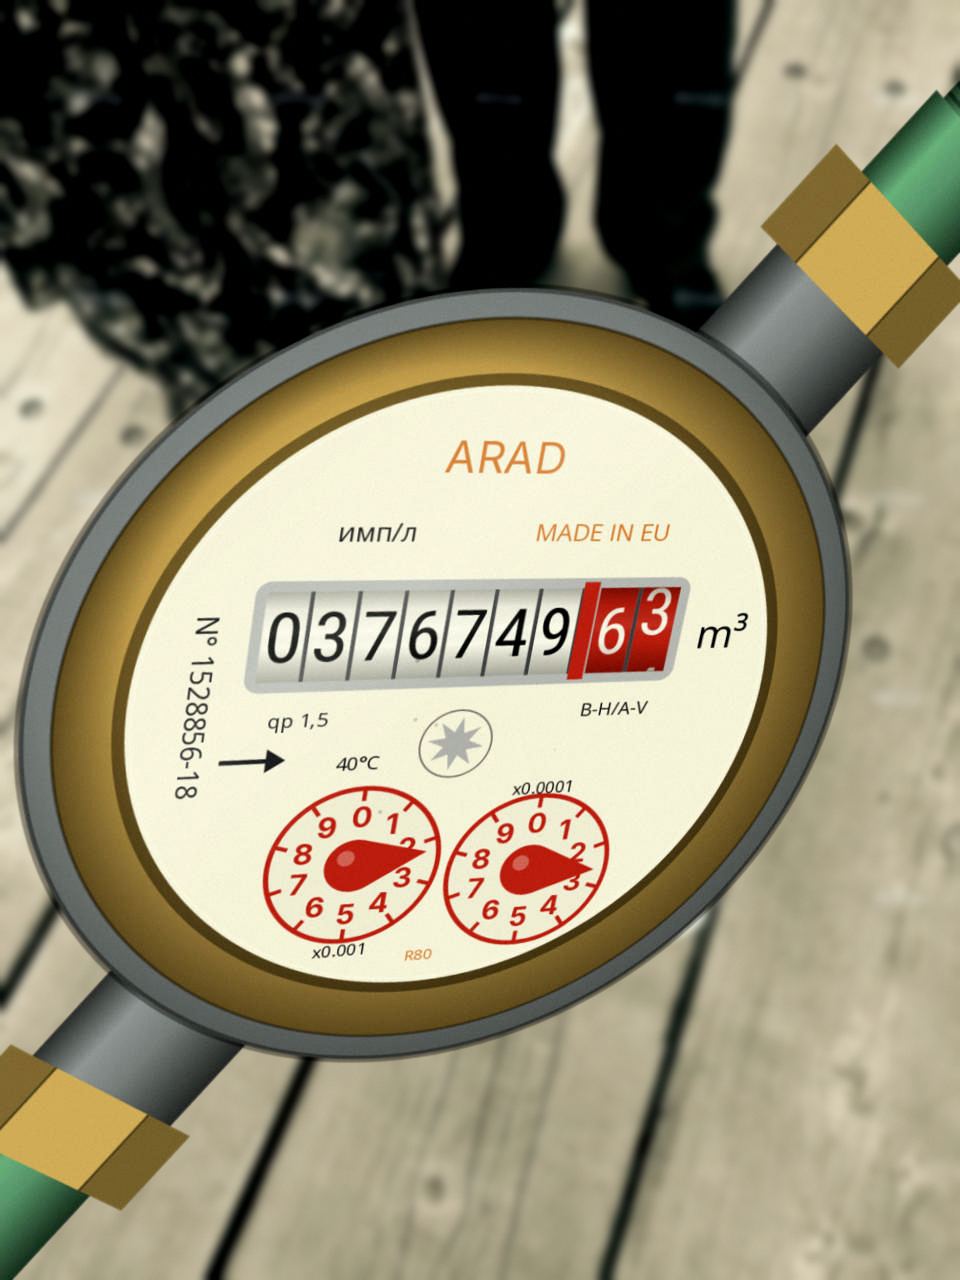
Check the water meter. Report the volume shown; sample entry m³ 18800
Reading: m³ 376749.6322
